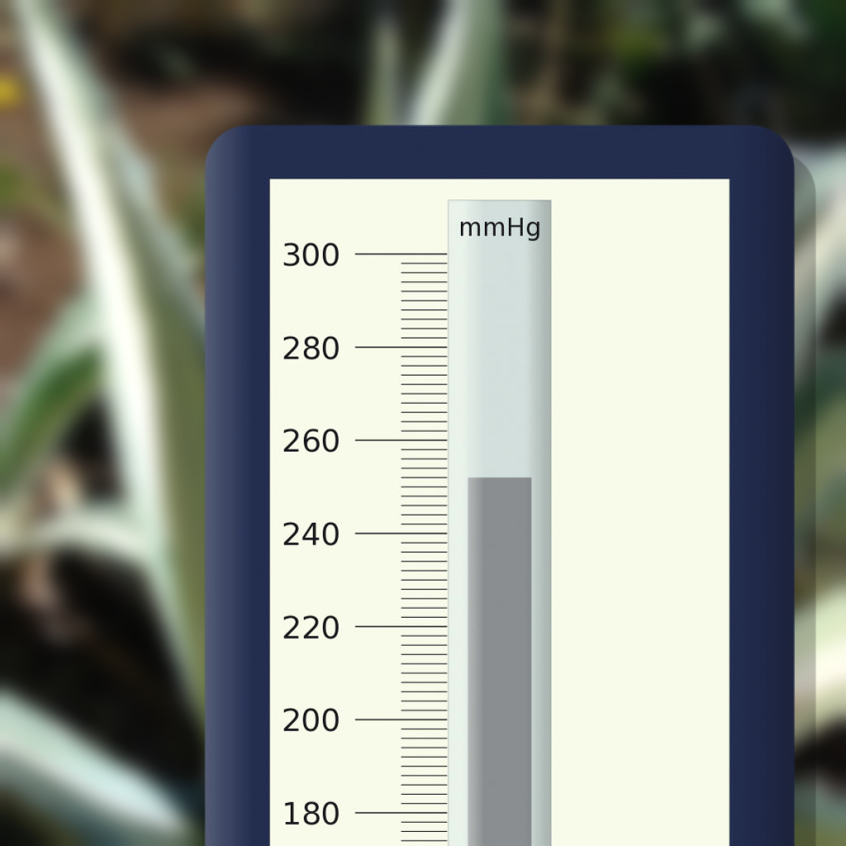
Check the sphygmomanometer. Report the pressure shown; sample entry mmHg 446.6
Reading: mmHg 252
